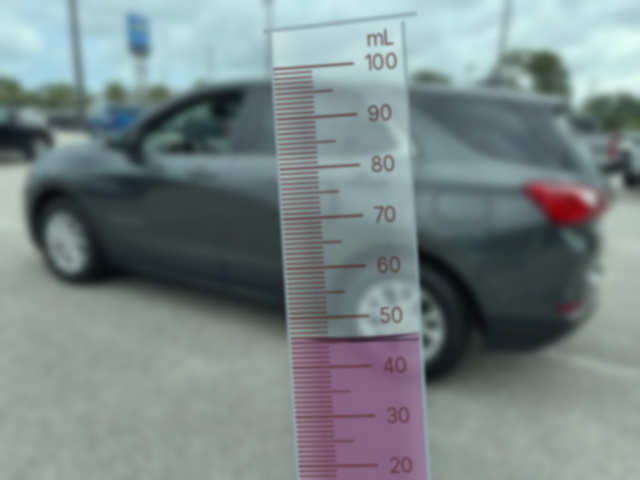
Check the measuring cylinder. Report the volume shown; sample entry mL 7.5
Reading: mL 45
